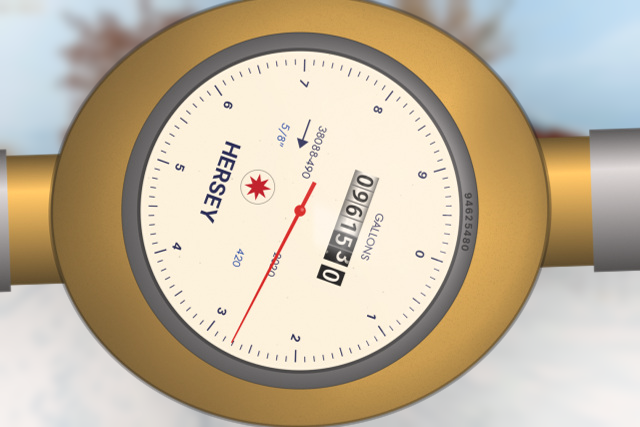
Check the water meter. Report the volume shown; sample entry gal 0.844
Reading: gal 961532.7
